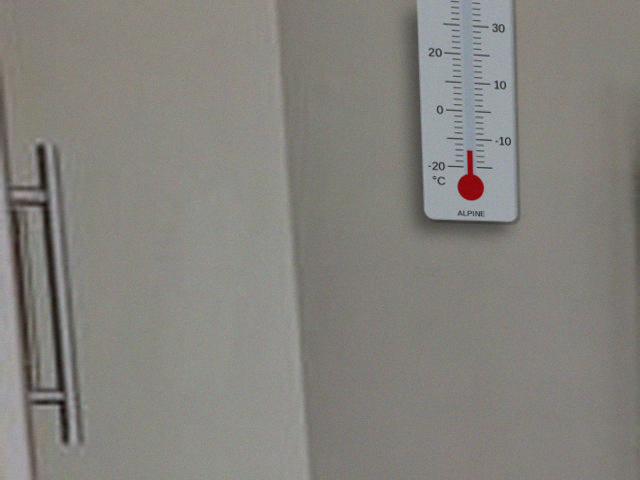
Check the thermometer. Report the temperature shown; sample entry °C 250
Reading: °C -14
